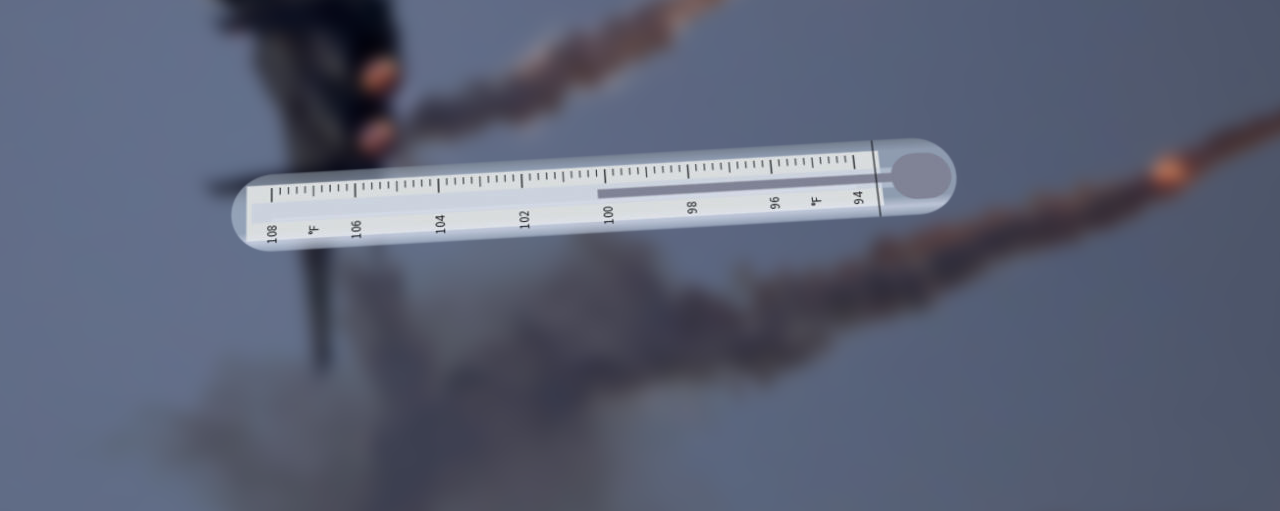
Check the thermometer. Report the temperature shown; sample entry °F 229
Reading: °F 100.2
